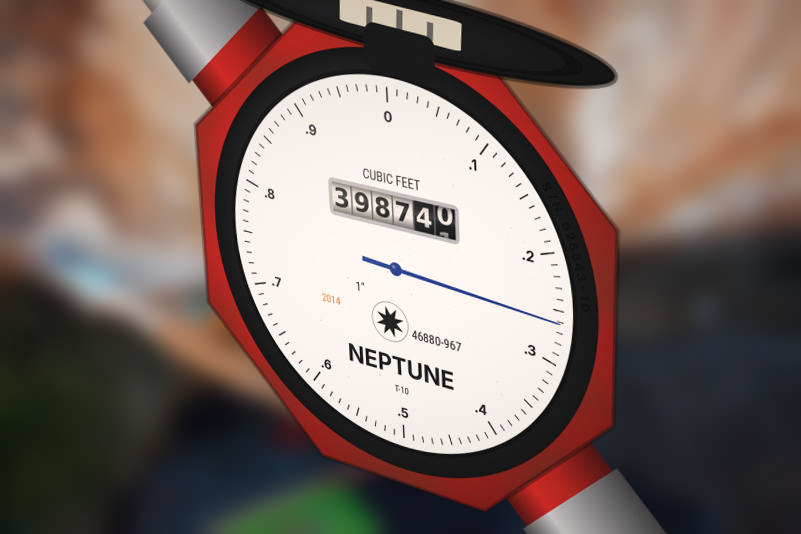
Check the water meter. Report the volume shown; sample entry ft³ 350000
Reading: ft³ 398740.26
